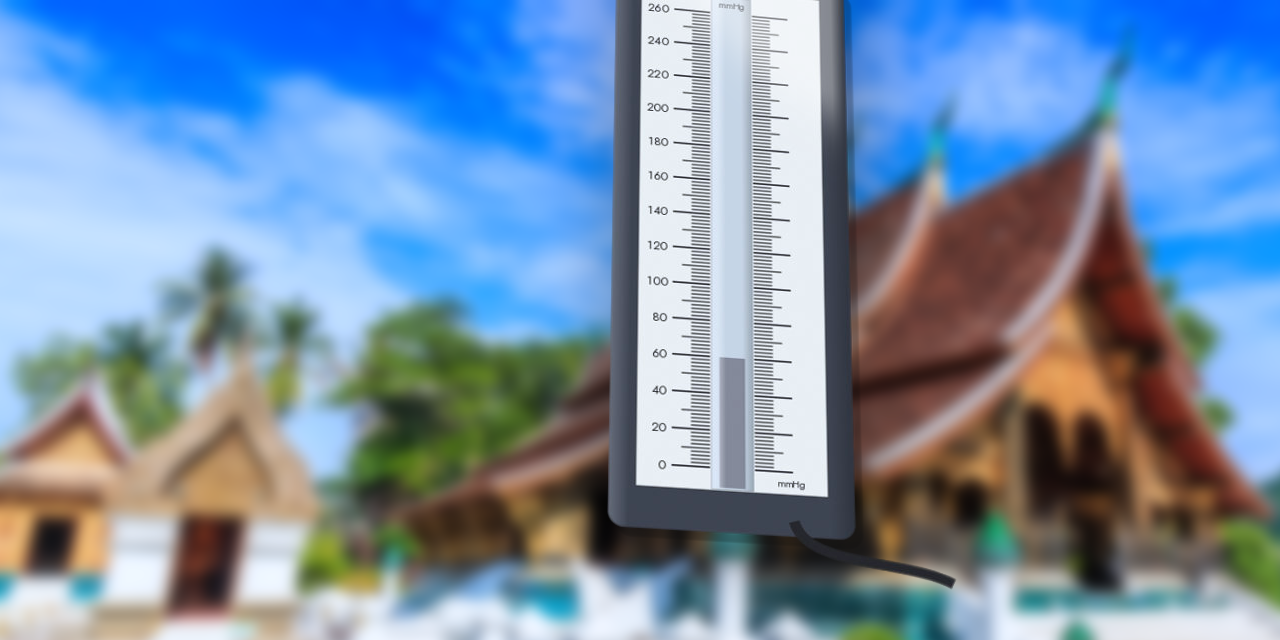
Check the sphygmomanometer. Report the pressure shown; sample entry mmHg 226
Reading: mmHg 60
